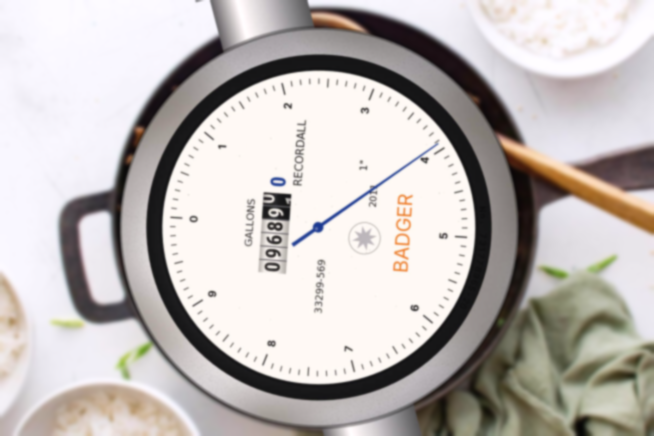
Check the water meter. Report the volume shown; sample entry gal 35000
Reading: gal 968903.9
